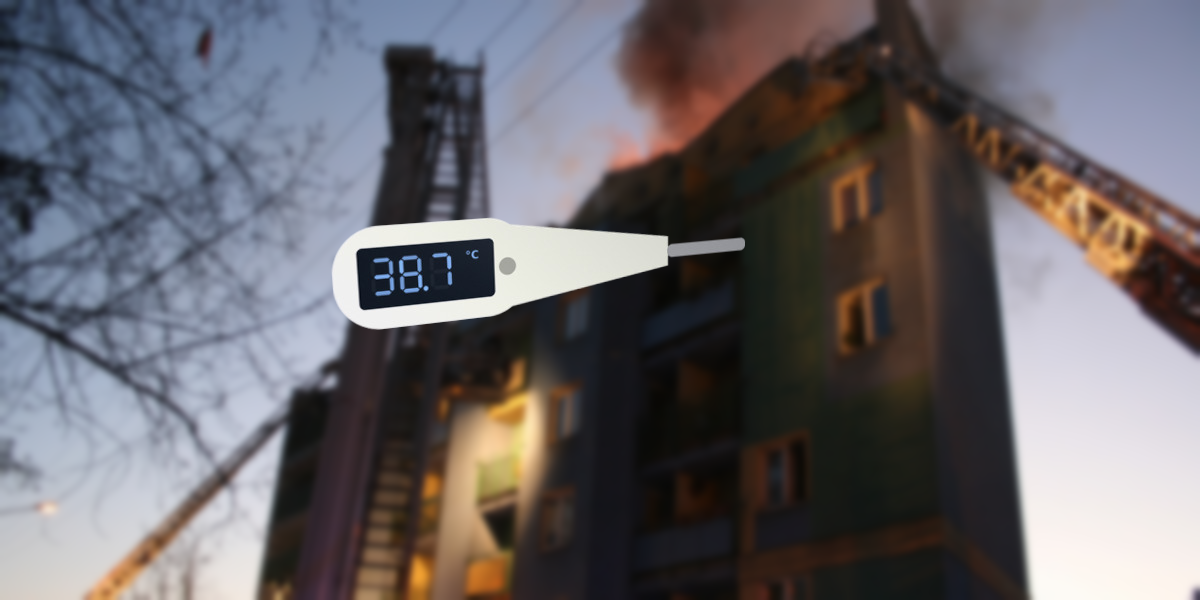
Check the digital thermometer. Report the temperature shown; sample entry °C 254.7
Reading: °C 38.7
